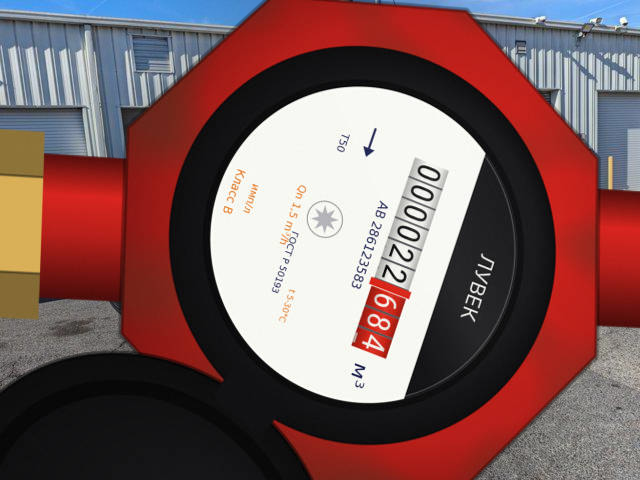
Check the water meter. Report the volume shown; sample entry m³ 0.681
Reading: m³ 22.684
